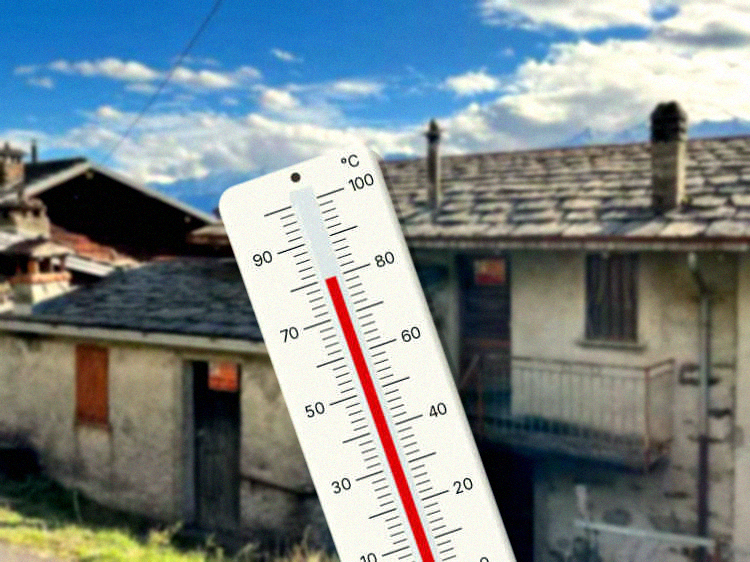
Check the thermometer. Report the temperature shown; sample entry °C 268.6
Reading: °C 80
